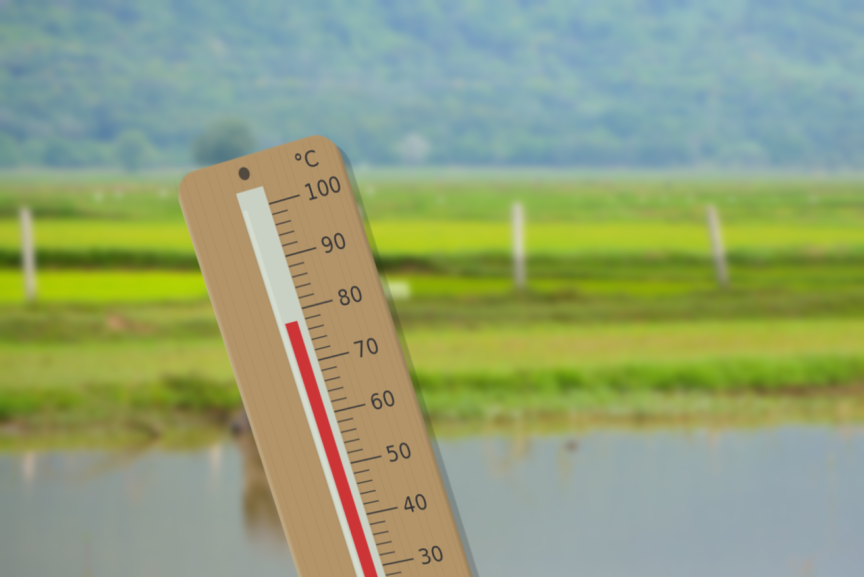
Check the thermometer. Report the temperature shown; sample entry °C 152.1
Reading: °C 78
